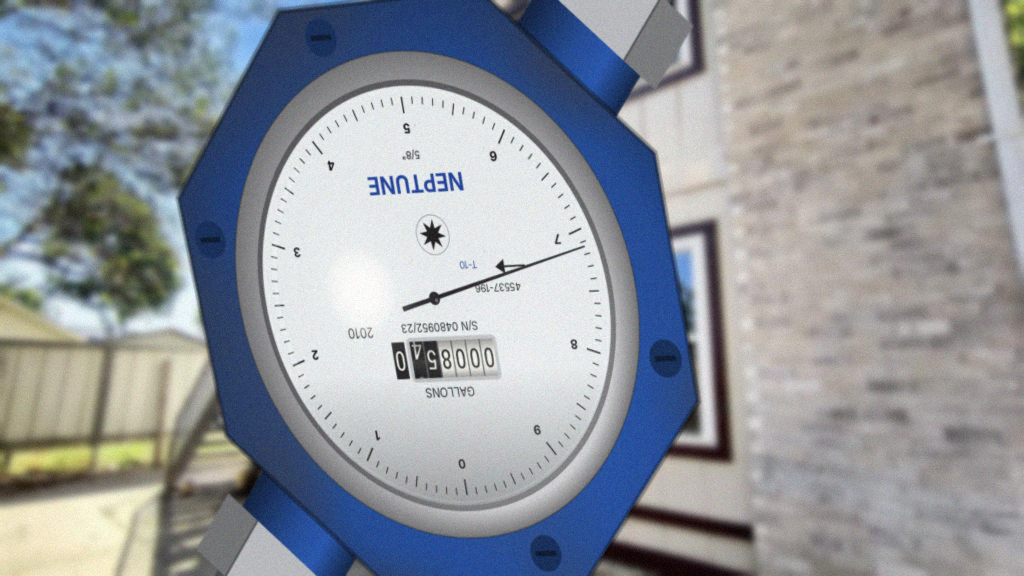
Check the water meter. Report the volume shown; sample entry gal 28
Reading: gal 8537.1
